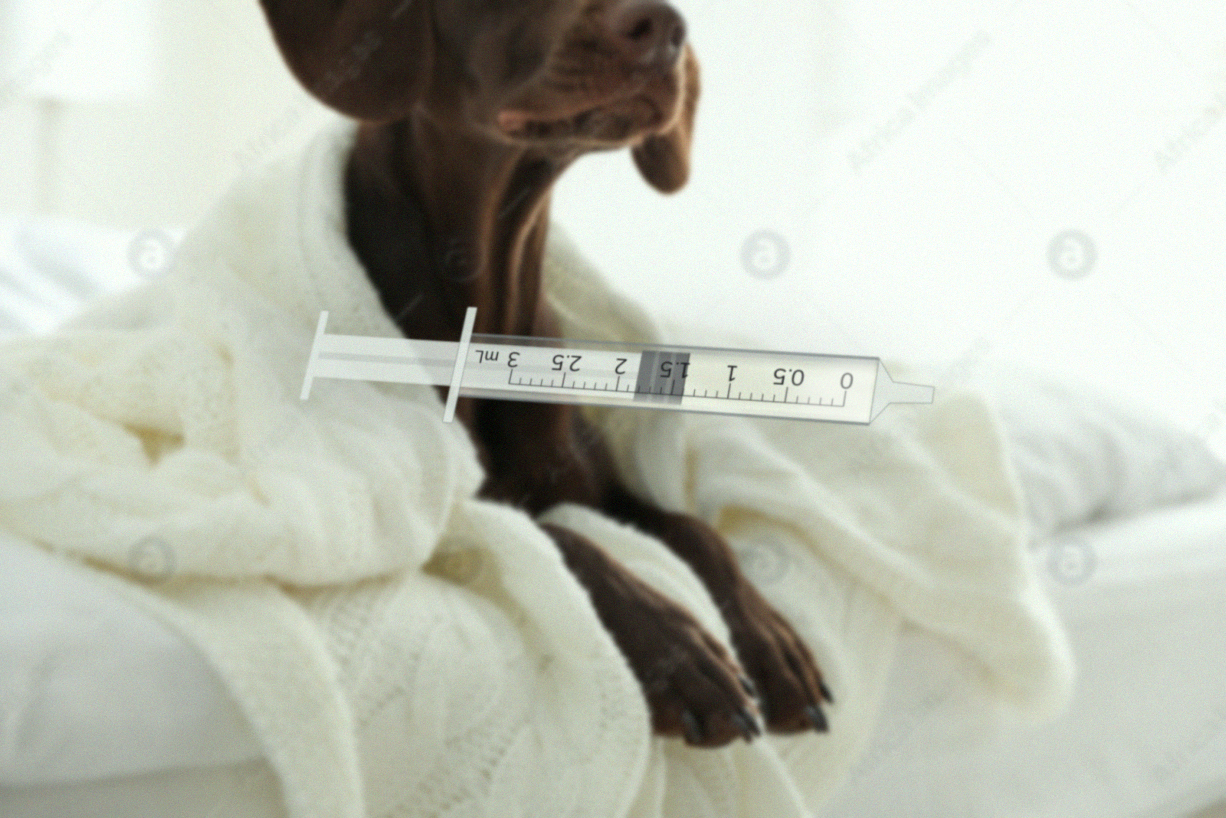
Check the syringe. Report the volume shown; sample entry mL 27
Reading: mL 1.4
